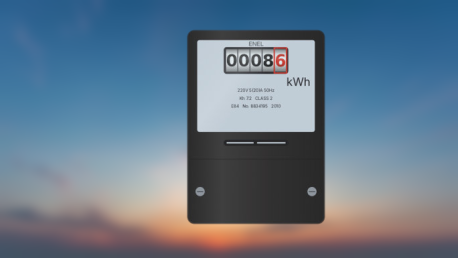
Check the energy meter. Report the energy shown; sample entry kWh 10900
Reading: kWh 8.6
